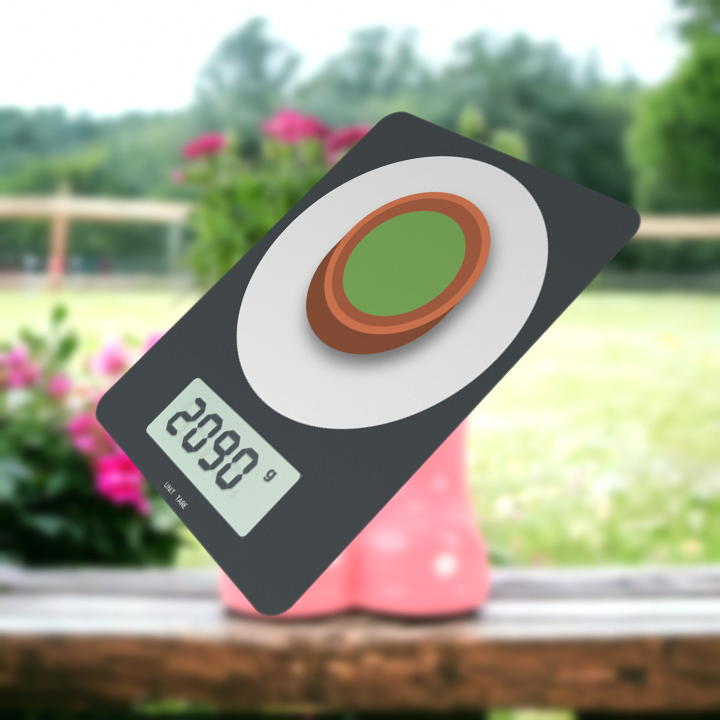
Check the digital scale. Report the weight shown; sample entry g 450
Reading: g 2090
